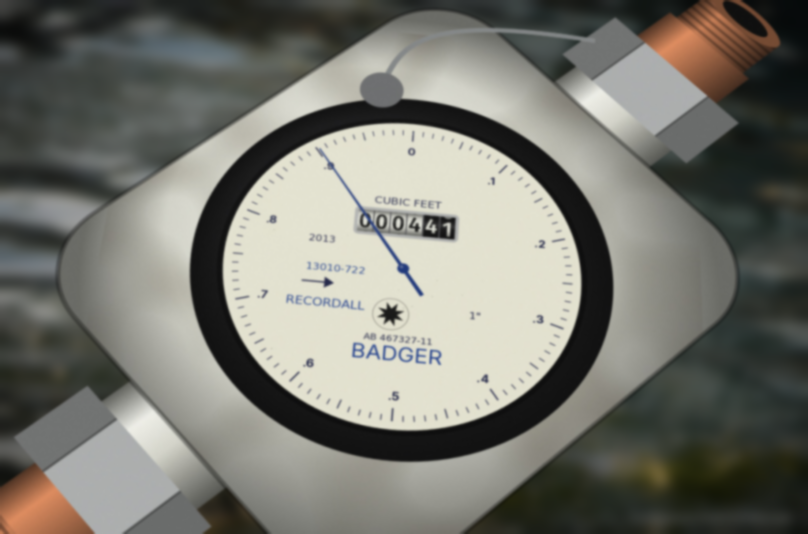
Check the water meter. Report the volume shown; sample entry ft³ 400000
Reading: ft³ 440.90
